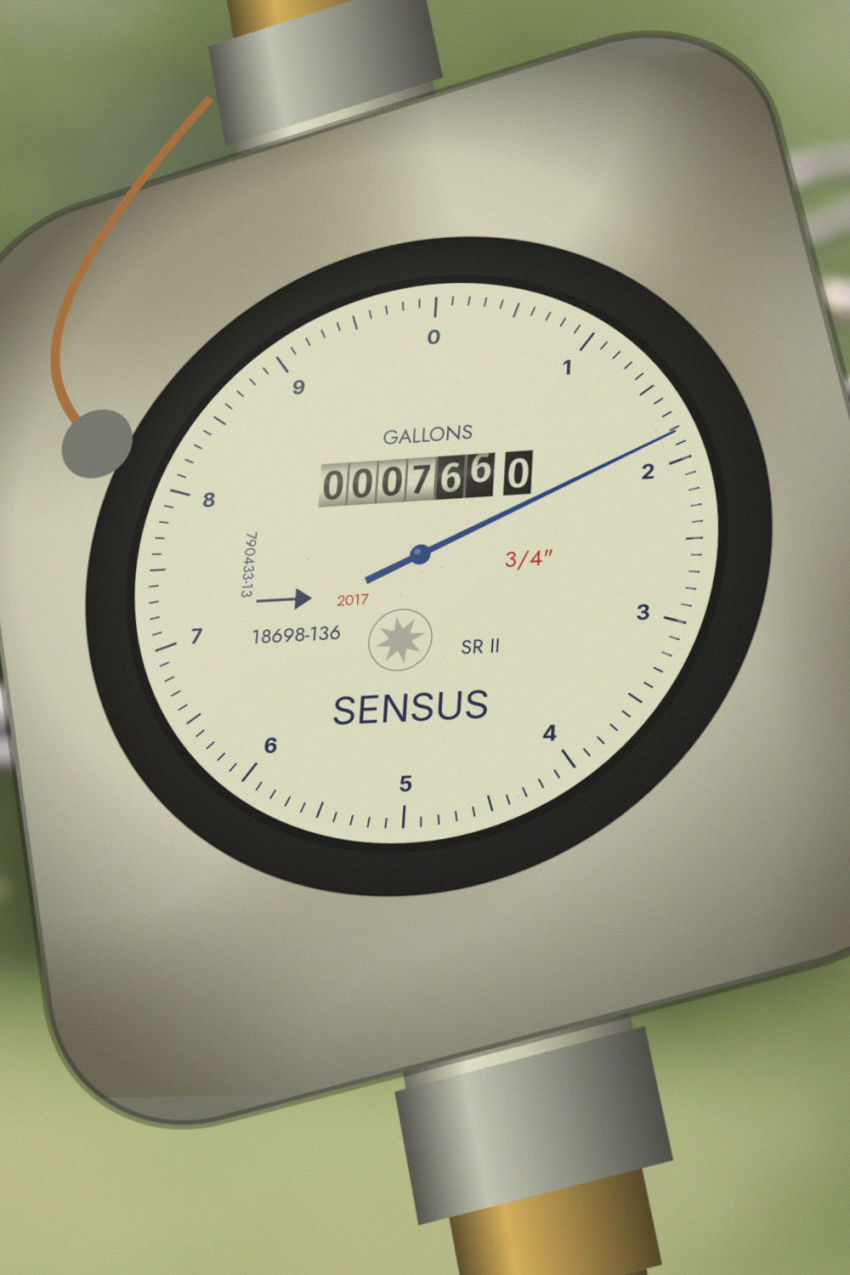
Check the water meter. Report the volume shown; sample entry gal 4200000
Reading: gal 7661.8
